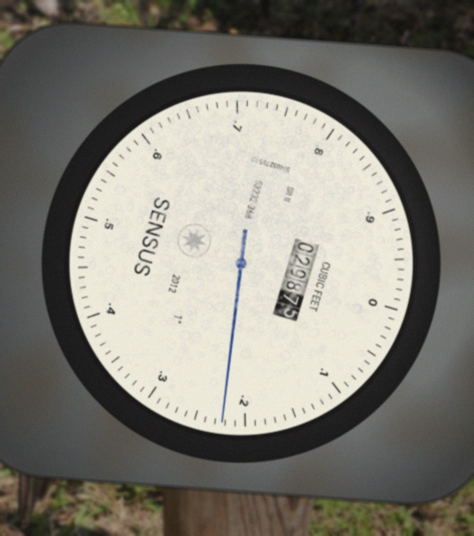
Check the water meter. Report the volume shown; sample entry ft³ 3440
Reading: ft³ 29875.22
